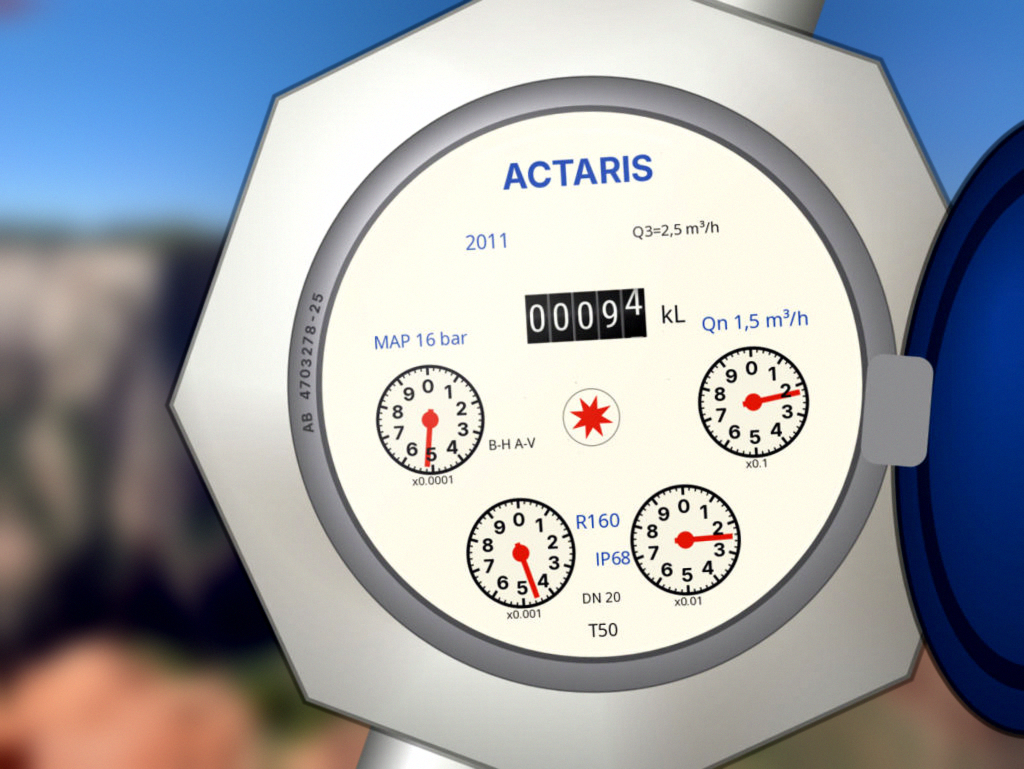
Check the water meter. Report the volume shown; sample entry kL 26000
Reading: kL 94.2245
